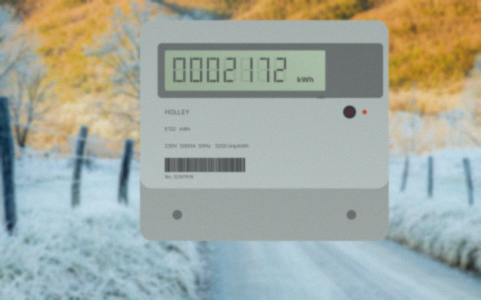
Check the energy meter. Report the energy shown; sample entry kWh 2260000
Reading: kWh 2172
